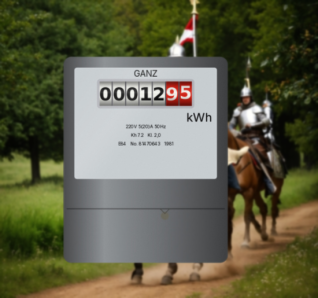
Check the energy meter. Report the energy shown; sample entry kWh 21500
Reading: kWh 12.95
